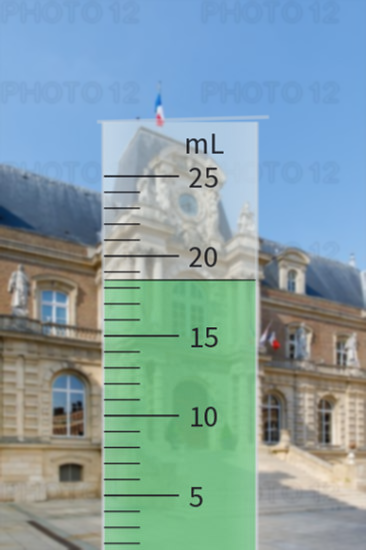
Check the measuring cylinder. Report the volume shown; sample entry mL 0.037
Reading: mL 18.5
